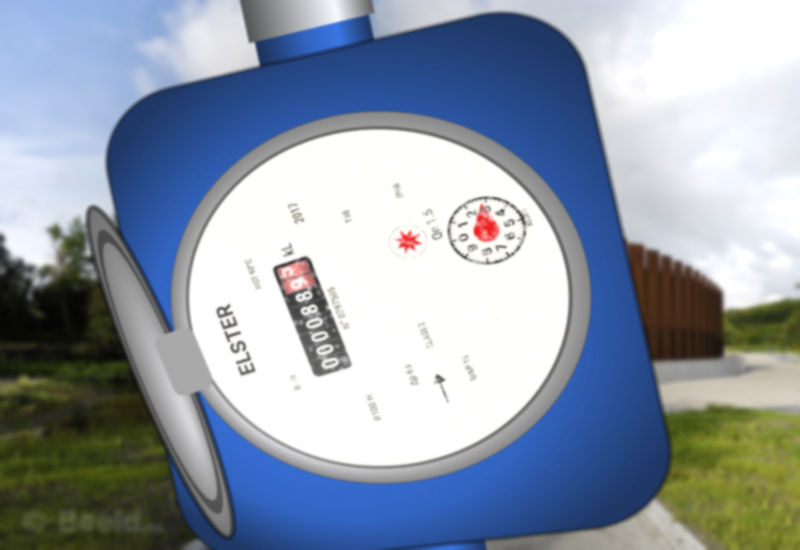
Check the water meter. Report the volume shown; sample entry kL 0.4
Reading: kL 88.952
